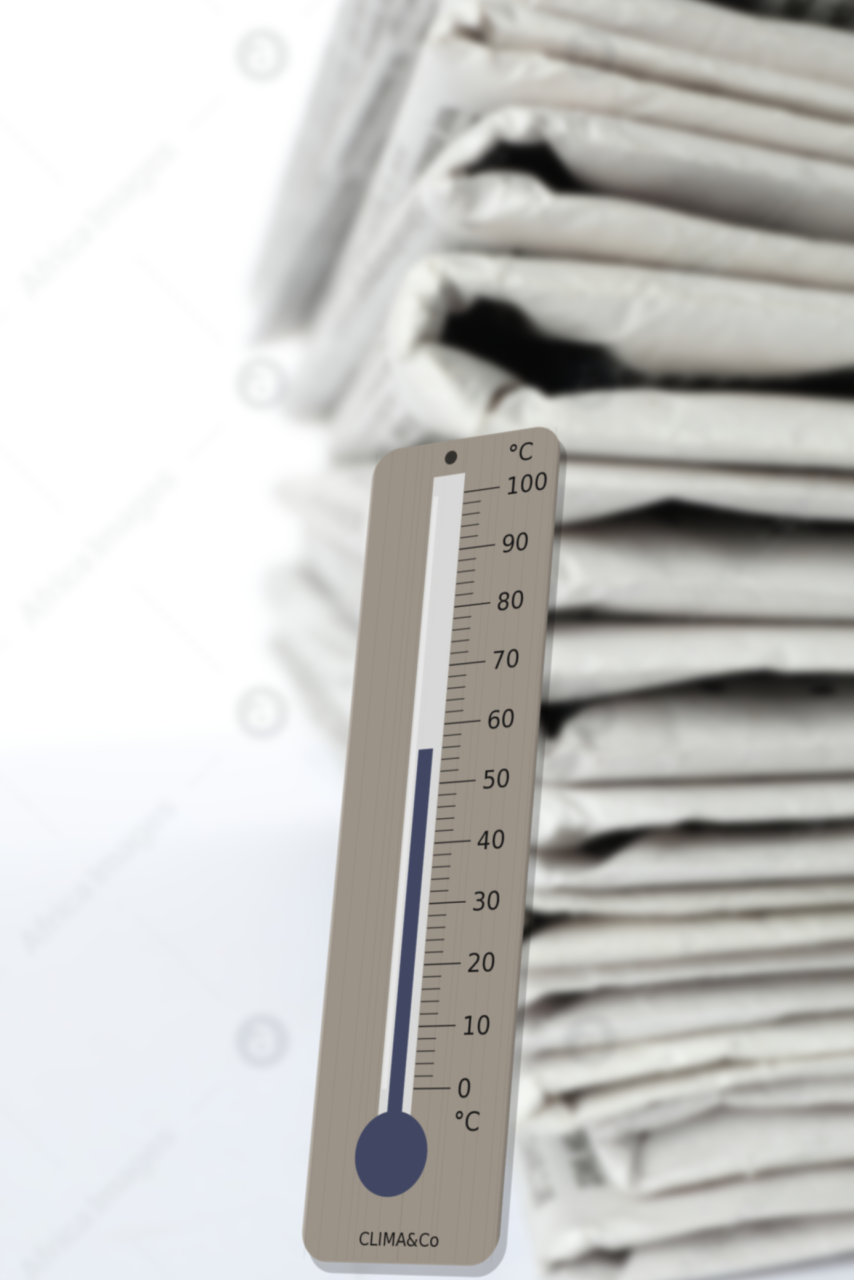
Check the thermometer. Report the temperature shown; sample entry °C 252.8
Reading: °C 56
